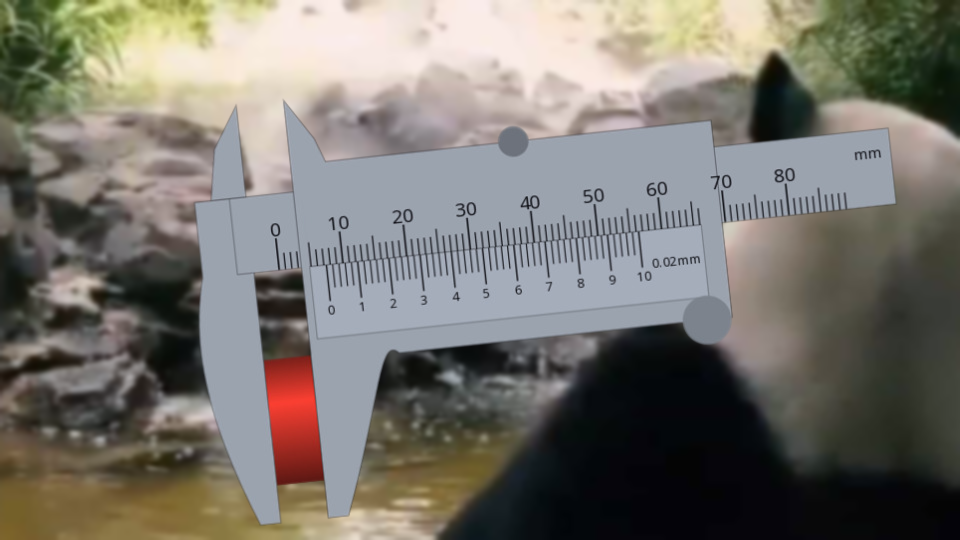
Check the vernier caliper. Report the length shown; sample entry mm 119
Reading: mm 7.4
